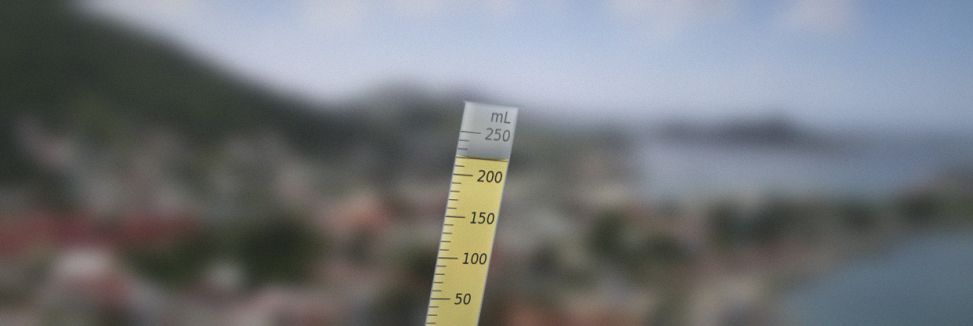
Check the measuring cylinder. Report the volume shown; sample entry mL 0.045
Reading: mL 220
